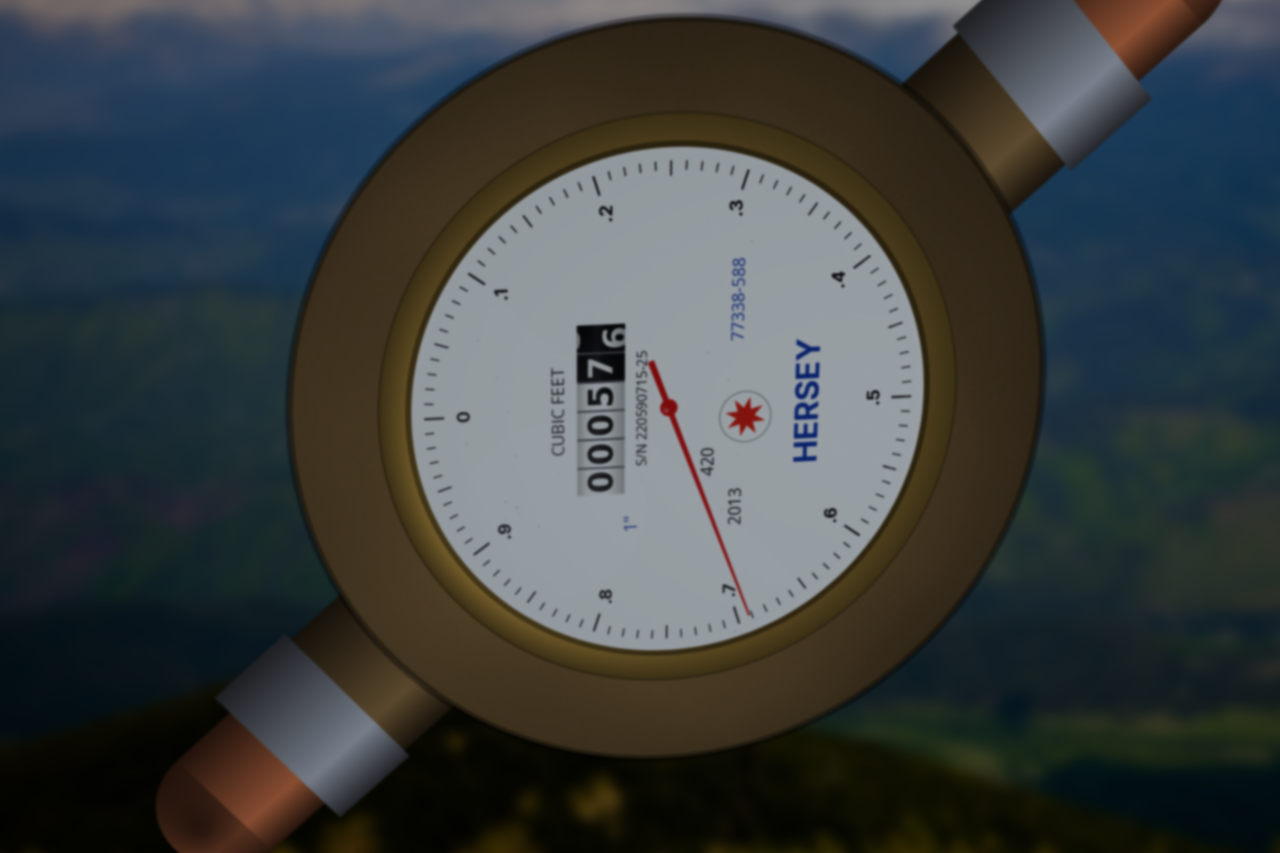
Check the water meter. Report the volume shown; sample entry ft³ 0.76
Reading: ft³ 575.69
